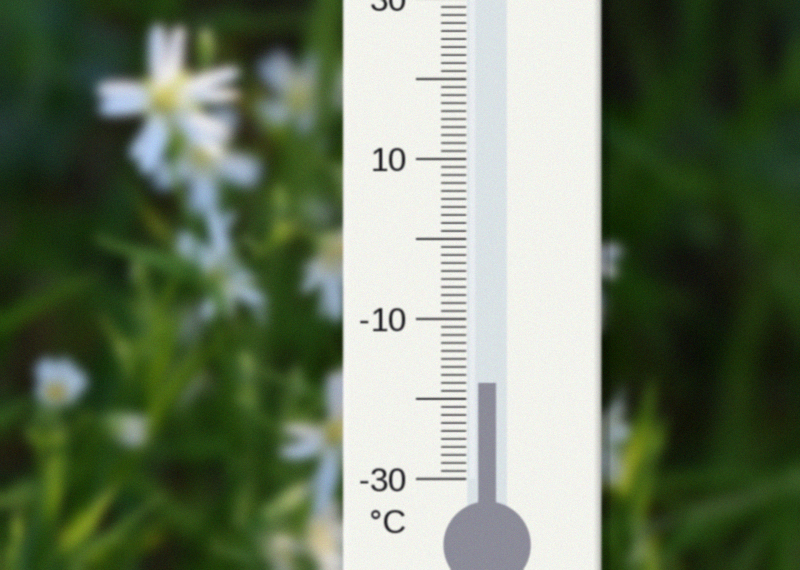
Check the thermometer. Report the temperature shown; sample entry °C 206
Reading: °C -18
